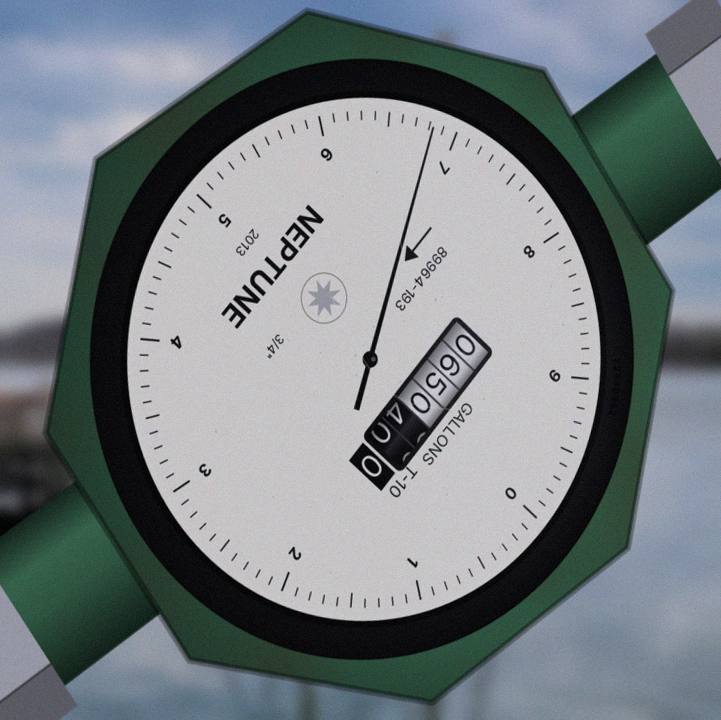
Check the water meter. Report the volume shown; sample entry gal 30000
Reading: gal 650396.8
